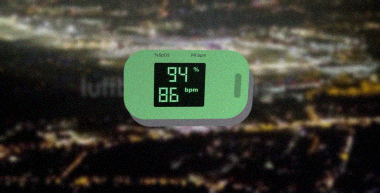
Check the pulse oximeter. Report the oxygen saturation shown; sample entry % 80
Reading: % 94
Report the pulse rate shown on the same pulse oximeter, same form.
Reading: bpm 86
